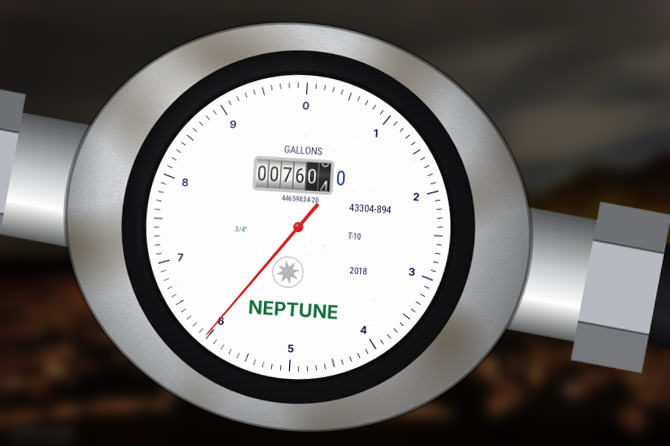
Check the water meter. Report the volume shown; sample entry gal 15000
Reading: gal 76036.0
